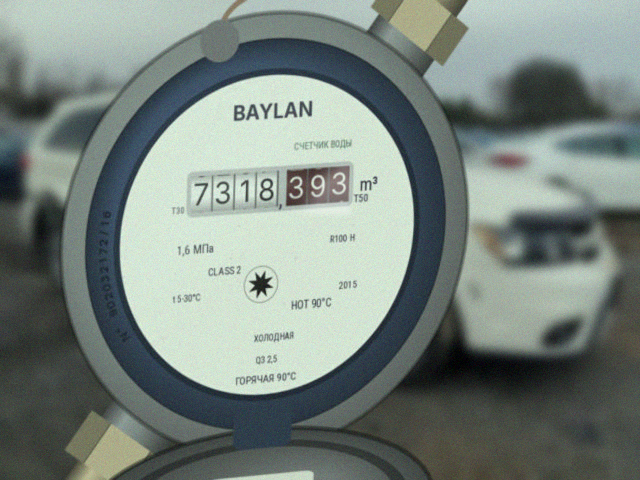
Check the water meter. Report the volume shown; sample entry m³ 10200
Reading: m³ 7318.393
